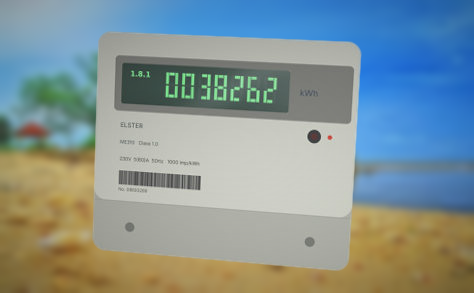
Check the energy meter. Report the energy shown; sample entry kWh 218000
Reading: kWh 38262
